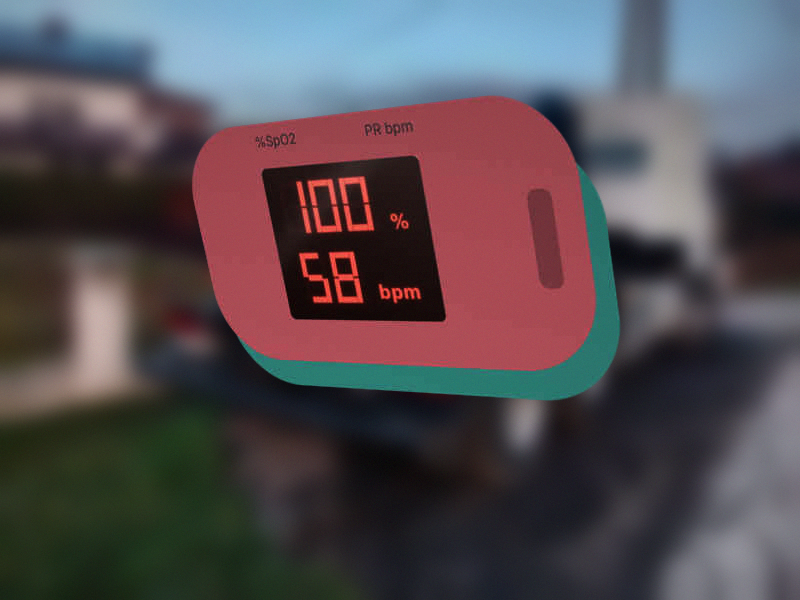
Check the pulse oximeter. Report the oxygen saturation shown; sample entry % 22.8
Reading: % 100
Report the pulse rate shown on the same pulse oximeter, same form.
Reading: bpm 58
